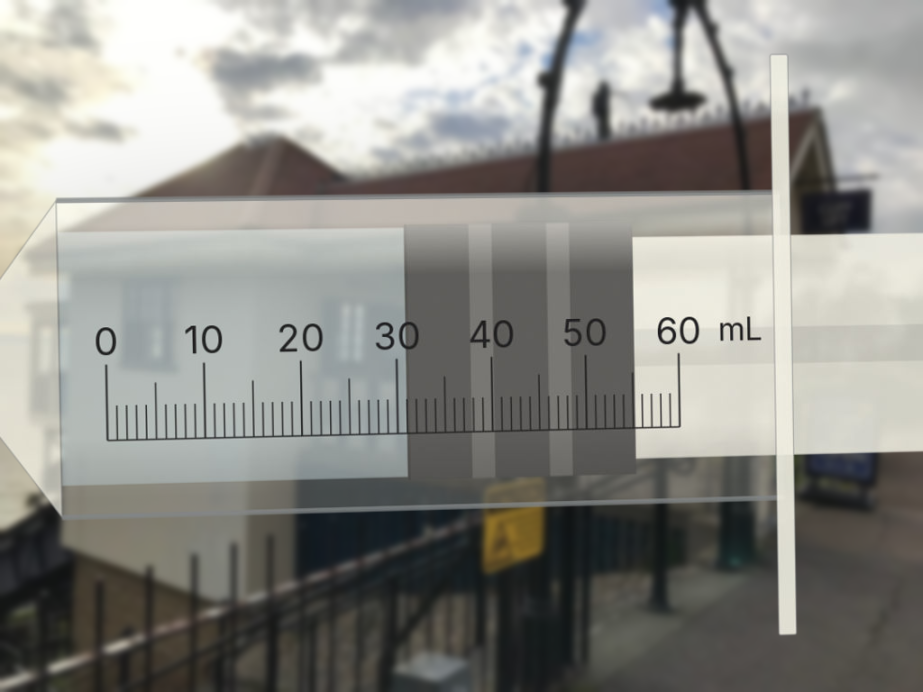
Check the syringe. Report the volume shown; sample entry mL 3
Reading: mL 31
